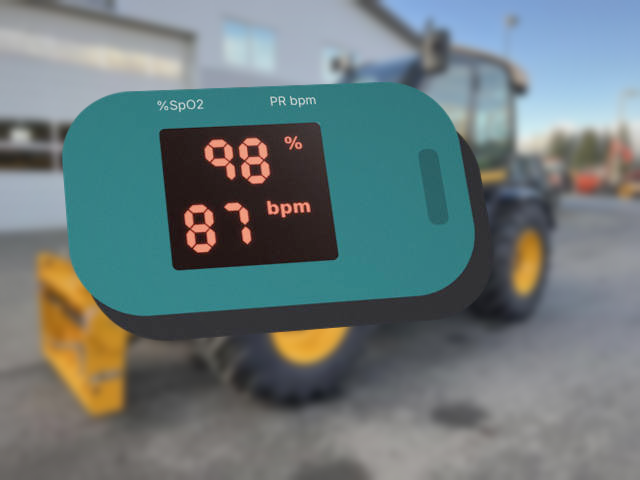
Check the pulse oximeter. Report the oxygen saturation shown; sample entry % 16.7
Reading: % 98
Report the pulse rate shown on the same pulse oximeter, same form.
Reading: bpm 87
